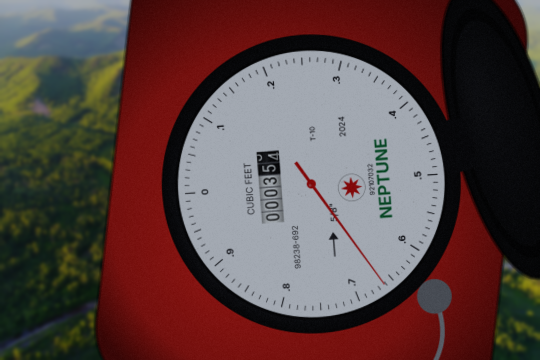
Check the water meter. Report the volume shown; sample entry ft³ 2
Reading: ft³ 353.66
